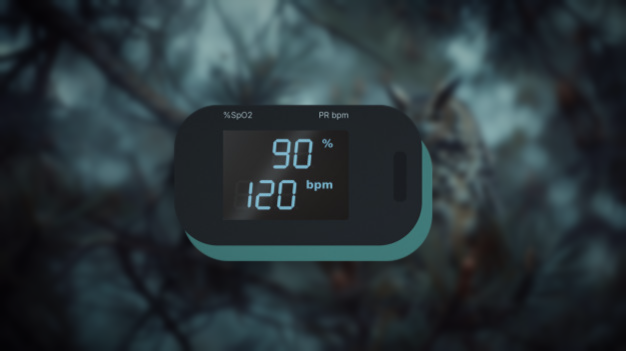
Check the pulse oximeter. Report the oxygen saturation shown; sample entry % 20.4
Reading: % 90
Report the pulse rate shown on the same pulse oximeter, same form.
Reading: bpm 120
